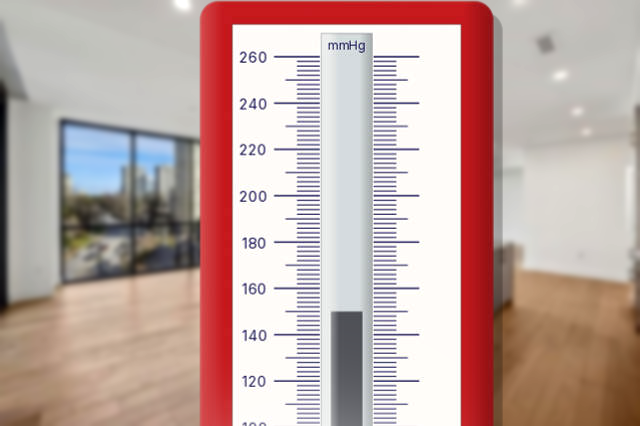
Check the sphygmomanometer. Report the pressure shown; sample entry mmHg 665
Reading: mmHg 150
